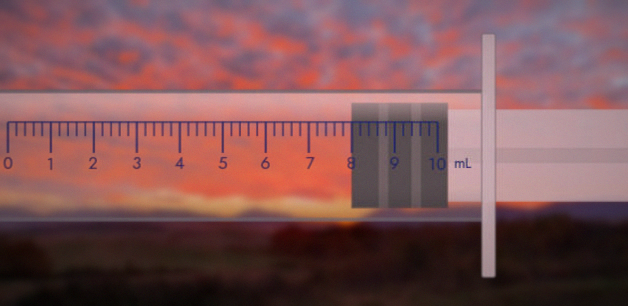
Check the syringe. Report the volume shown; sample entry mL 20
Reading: mL 8
